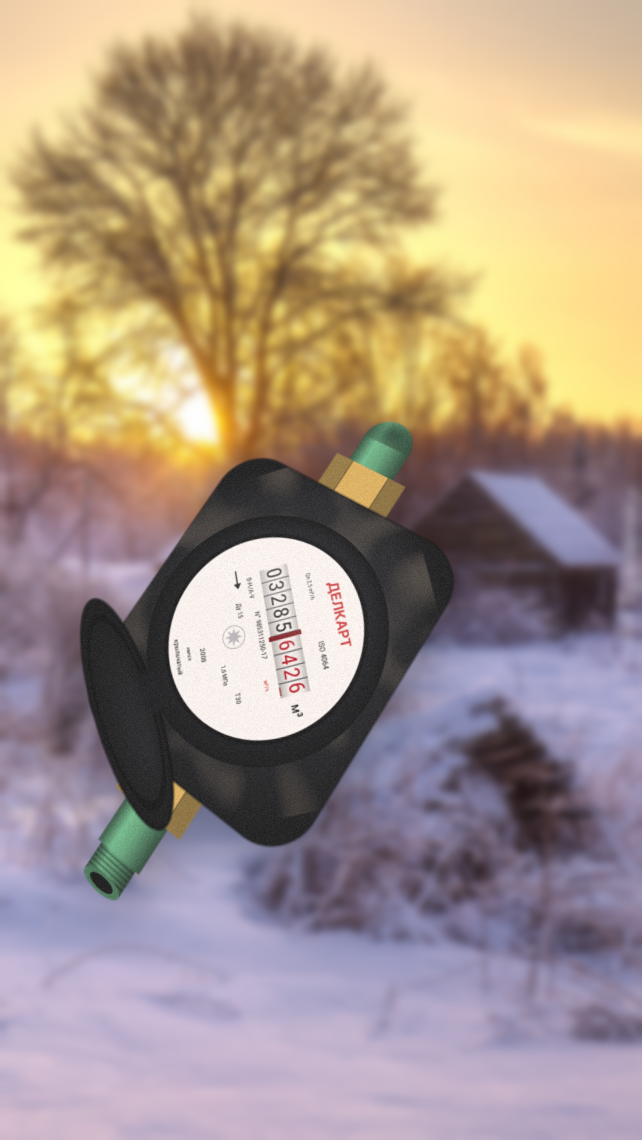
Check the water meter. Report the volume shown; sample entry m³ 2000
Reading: m³ 3285.6426
